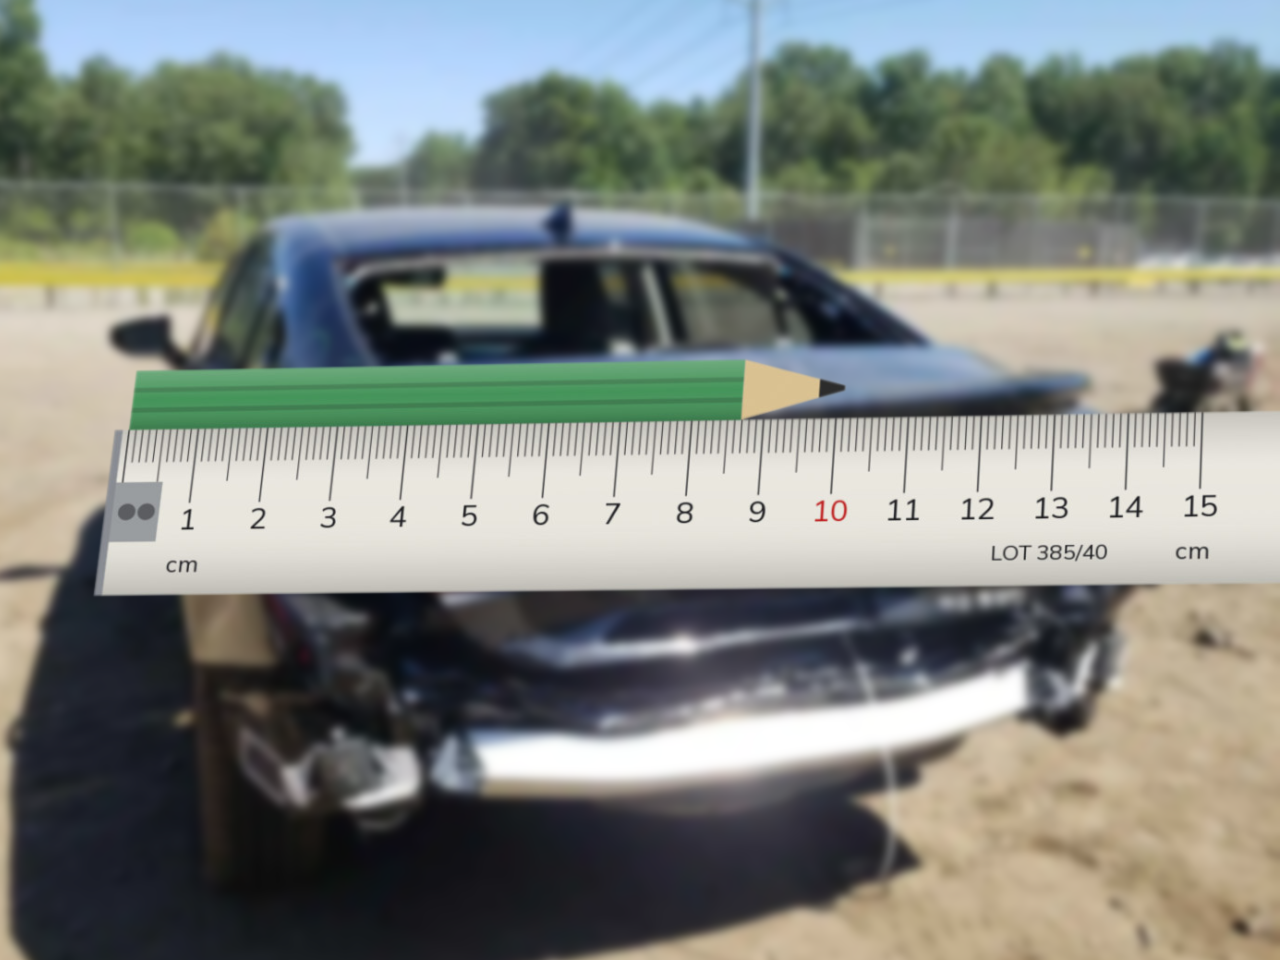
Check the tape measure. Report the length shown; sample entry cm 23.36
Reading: cm 10.1
